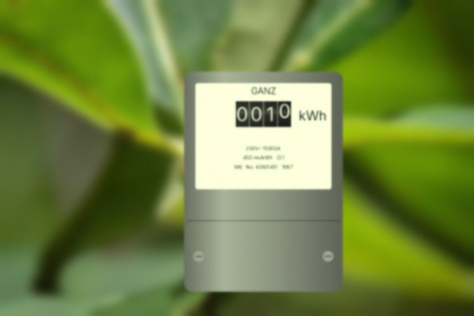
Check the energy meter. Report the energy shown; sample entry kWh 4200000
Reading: kWh 10
